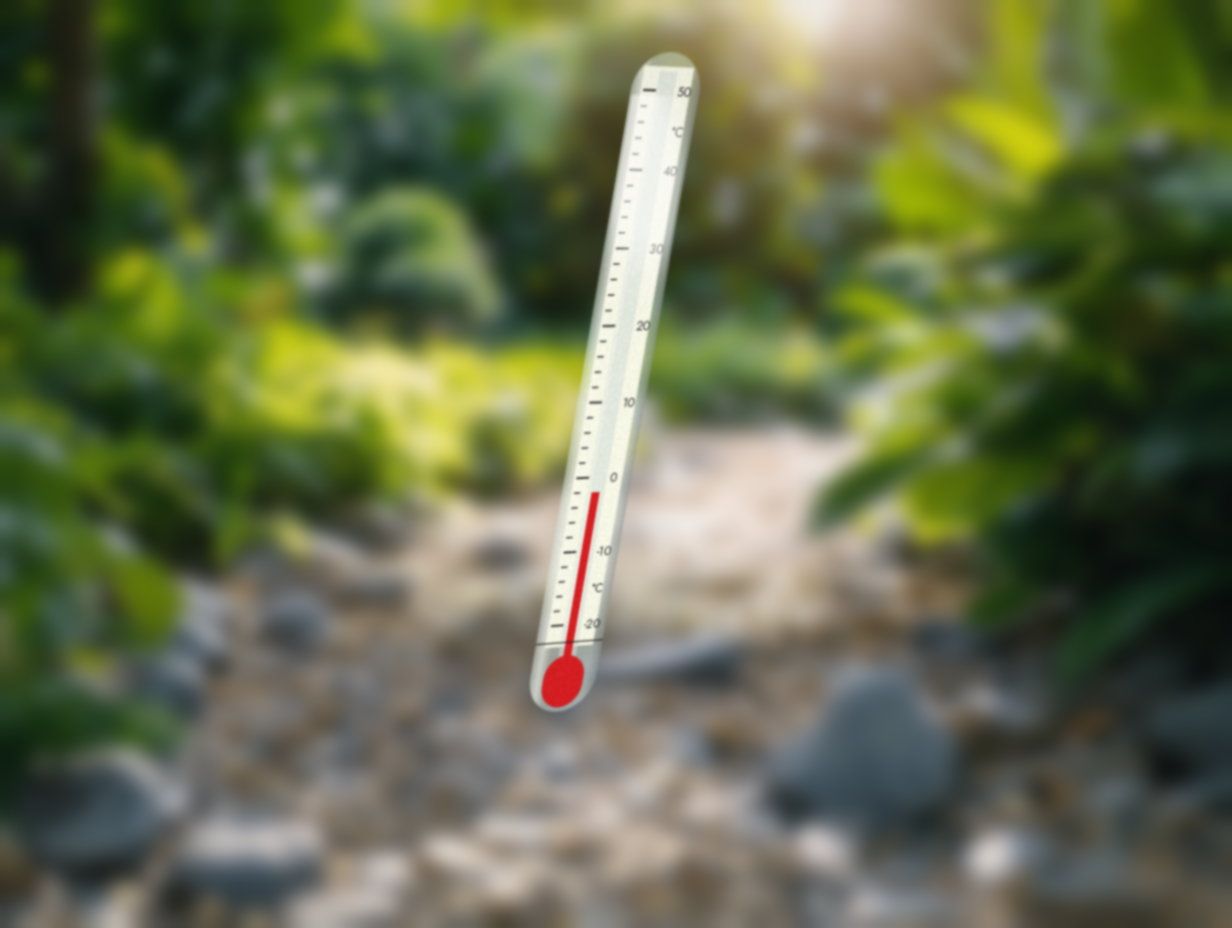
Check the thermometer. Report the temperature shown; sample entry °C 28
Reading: °C -2
